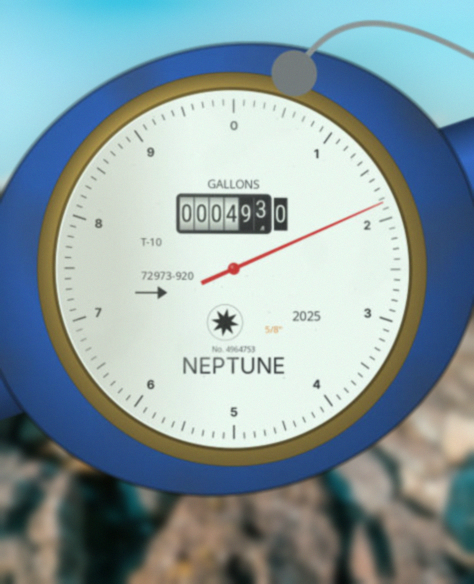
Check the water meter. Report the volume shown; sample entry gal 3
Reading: gal 4931.8
